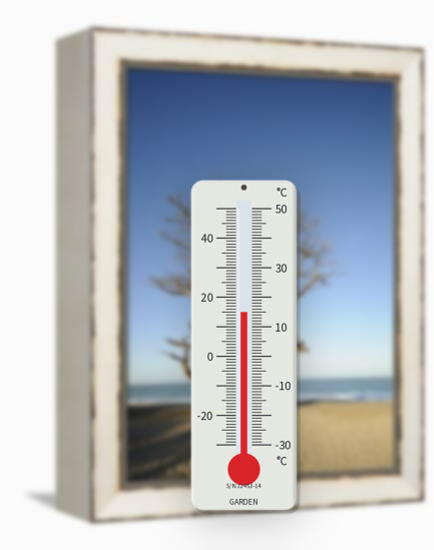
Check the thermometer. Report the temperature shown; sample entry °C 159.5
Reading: °C 15
